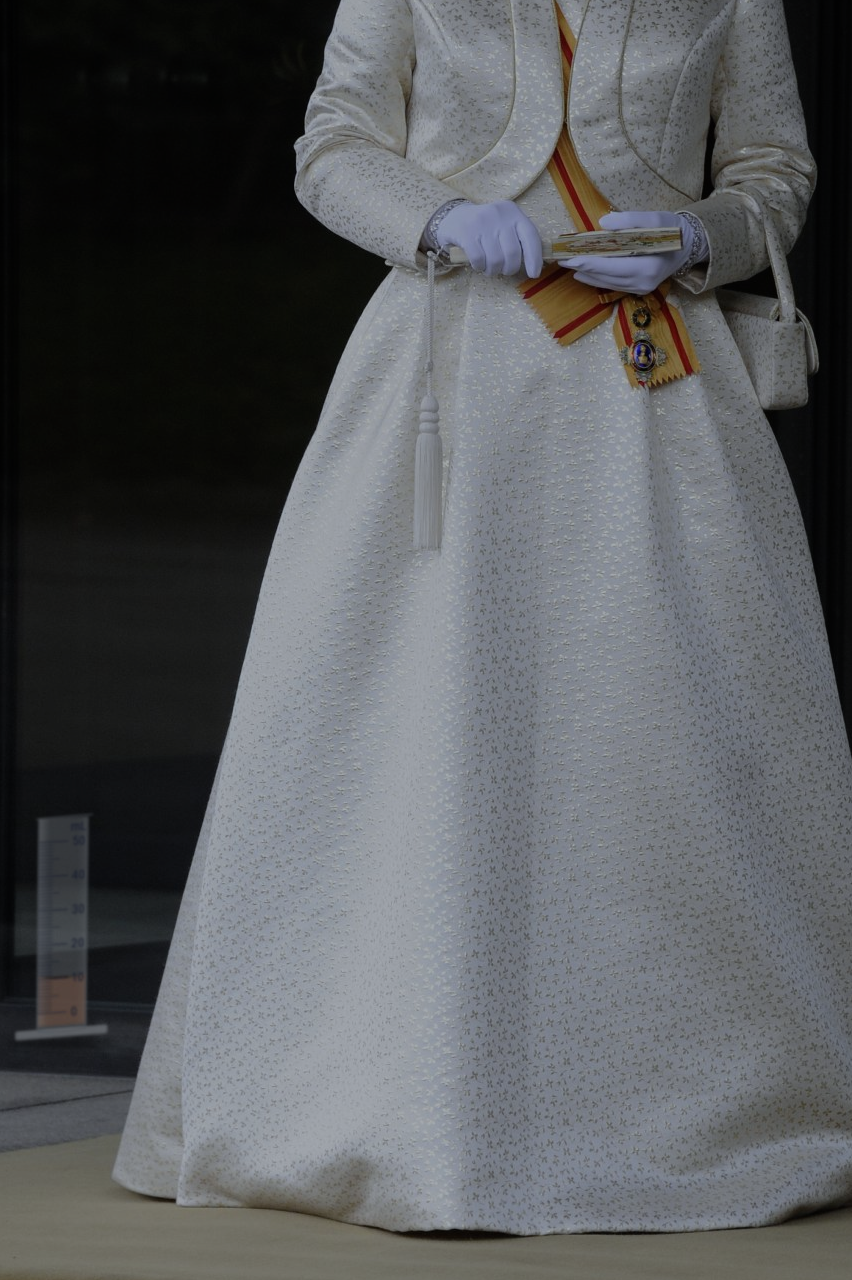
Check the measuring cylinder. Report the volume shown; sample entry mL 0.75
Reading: mL 10
